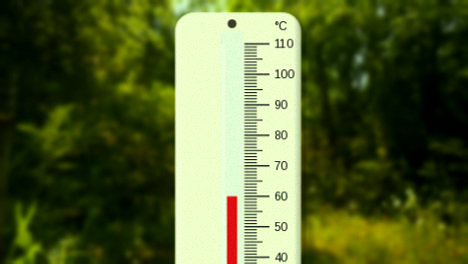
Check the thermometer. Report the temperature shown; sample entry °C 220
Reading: °C 60
